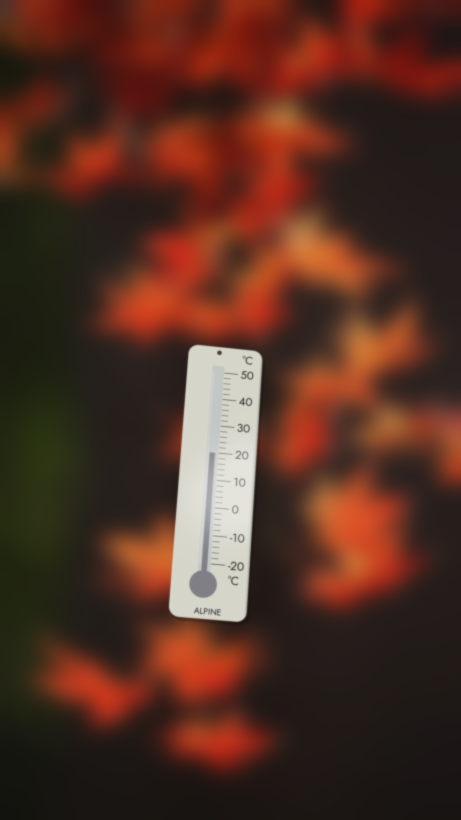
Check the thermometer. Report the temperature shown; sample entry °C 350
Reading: °C 20
